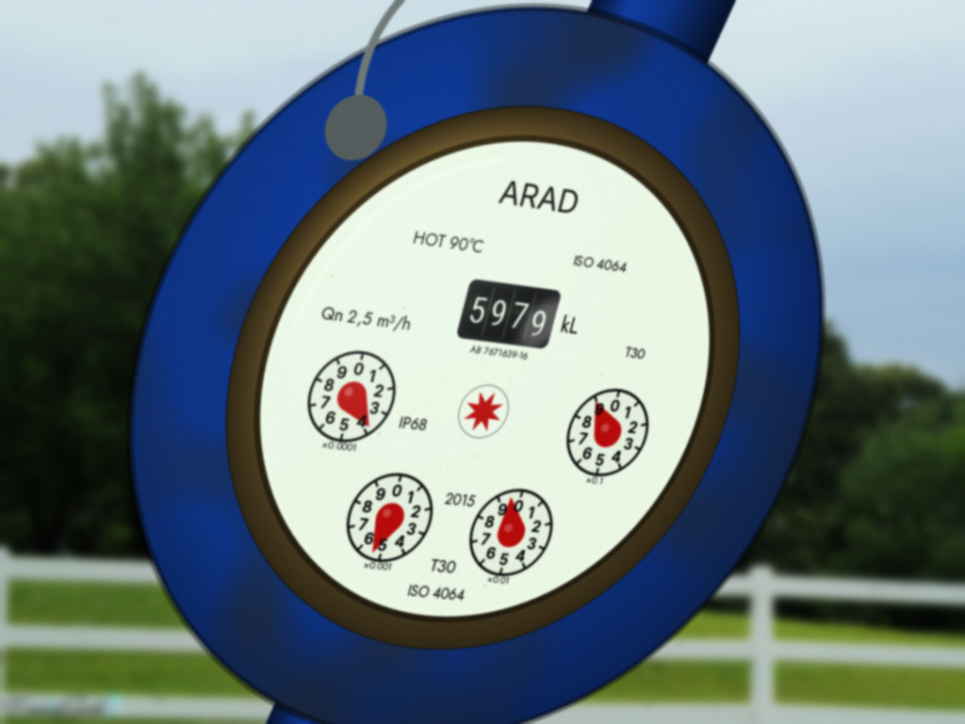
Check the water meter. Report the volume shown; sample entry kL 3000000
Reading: kL 5978.8953
